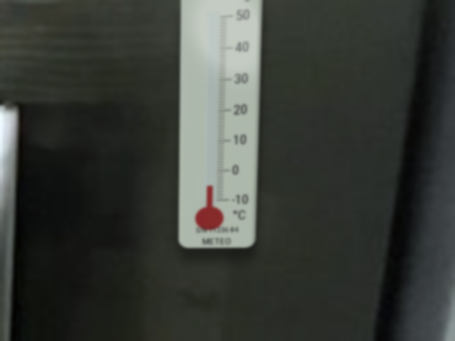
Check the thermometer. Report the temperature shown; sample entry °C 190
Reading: °C -5
